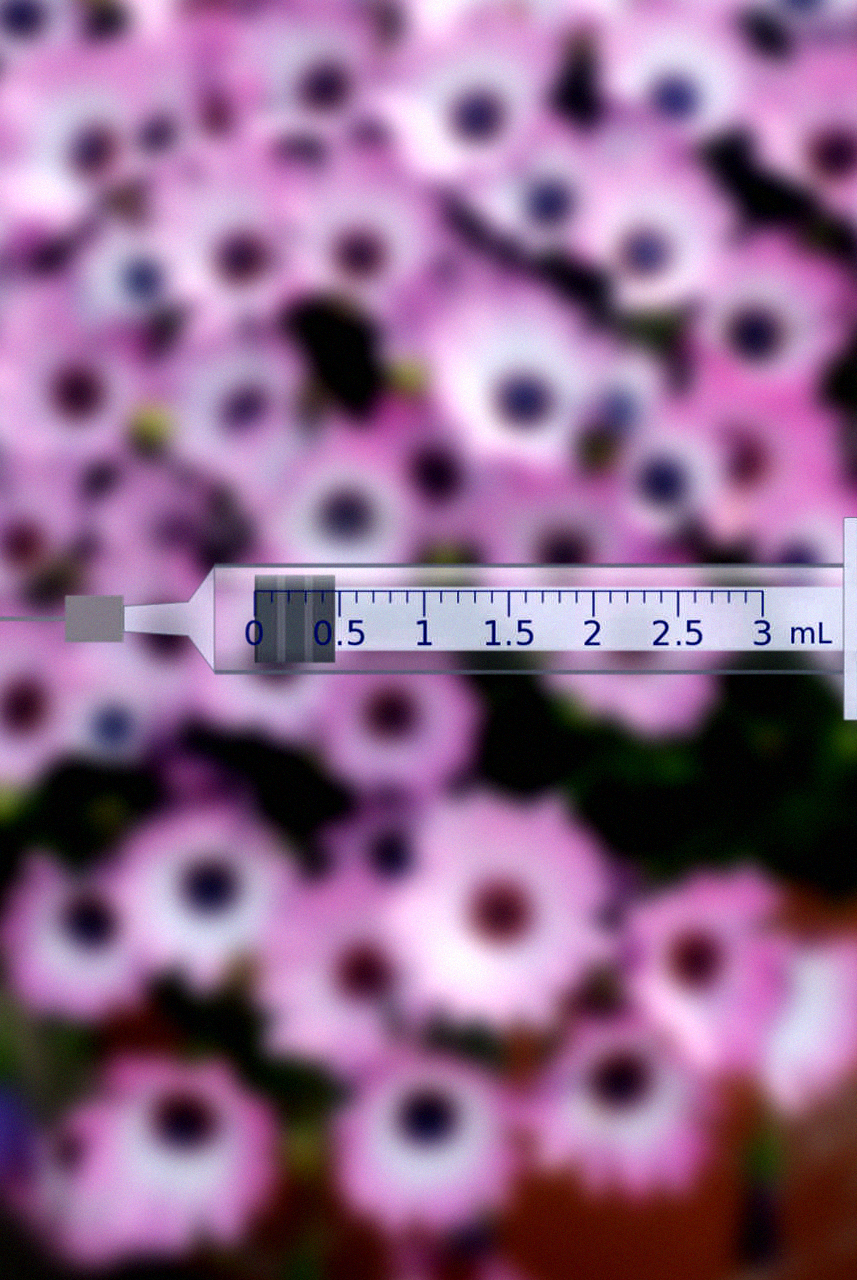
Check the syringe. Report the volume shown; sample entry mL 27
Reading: mL 0
